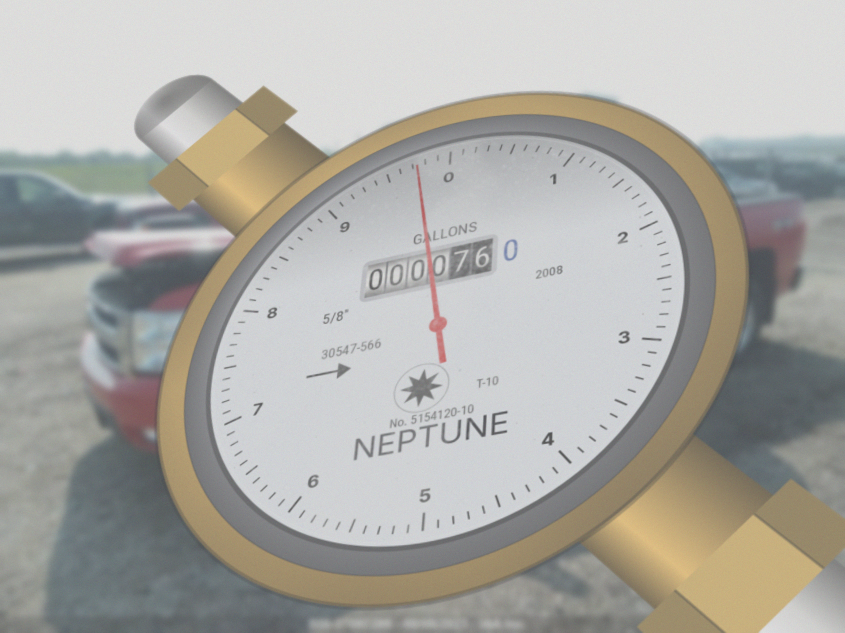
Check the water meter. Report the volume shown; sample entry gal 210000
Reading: gal 759.7
